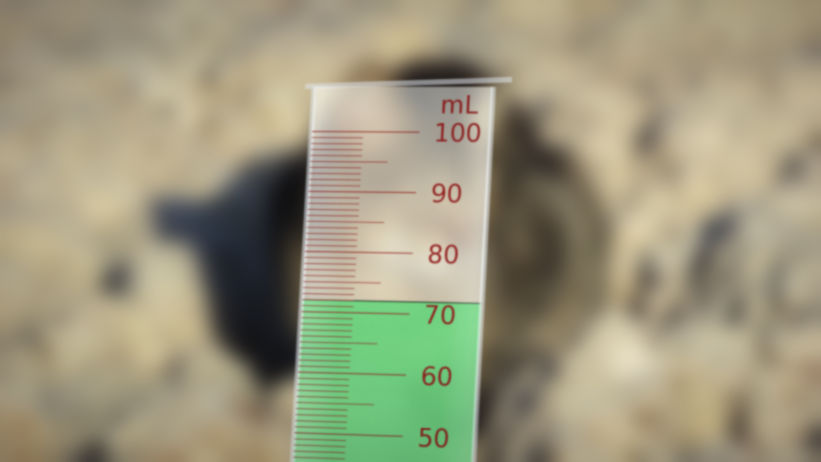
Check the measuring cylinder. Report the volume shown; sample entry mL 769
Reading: mL 72
